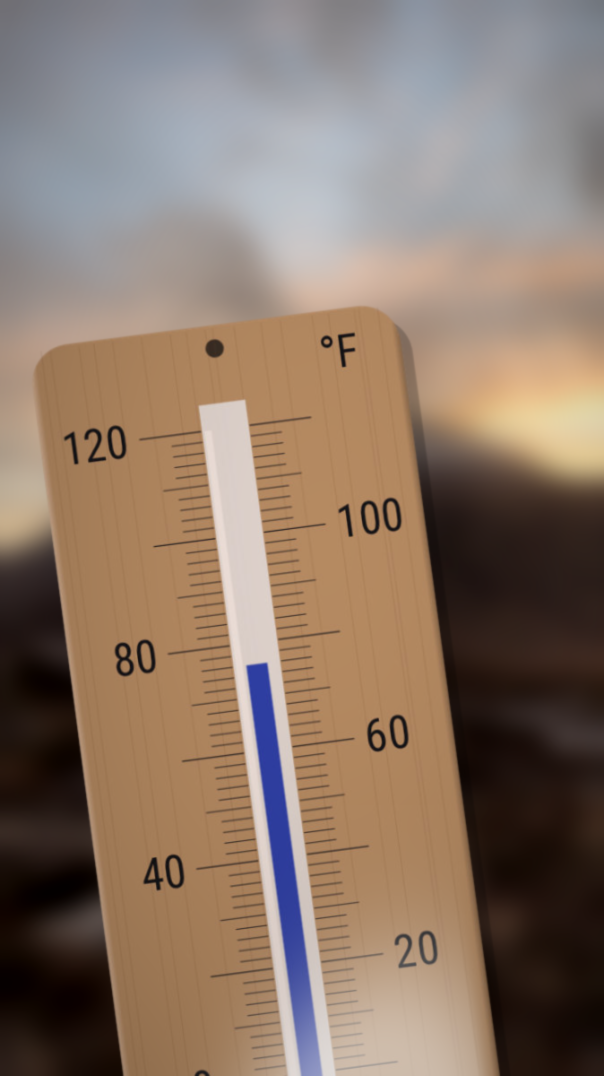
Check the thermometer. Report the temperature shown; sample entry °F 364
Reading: °F 76
